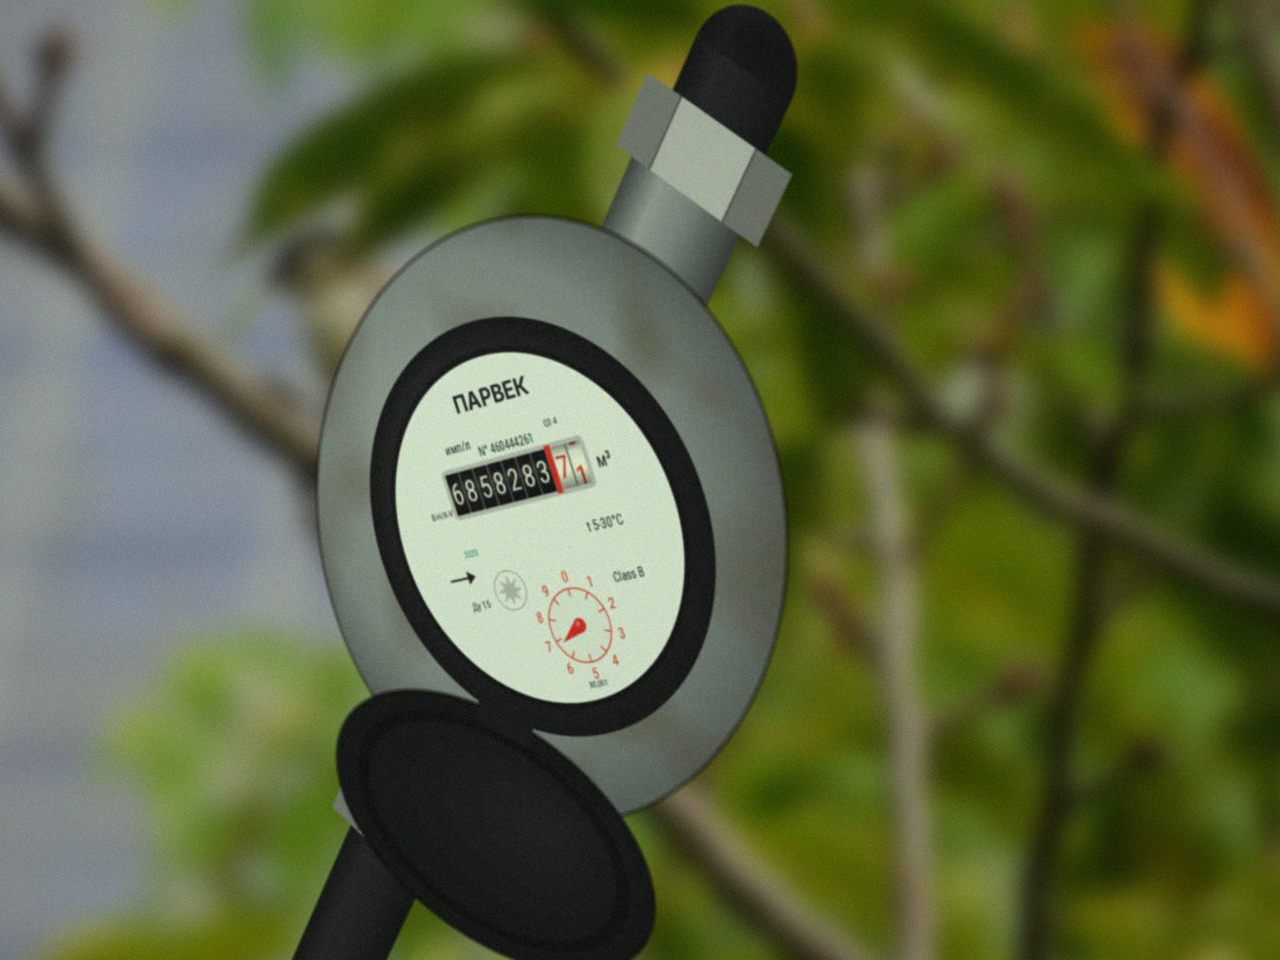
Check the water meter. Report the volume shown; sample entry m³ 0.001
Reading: m³ 6858283.706
